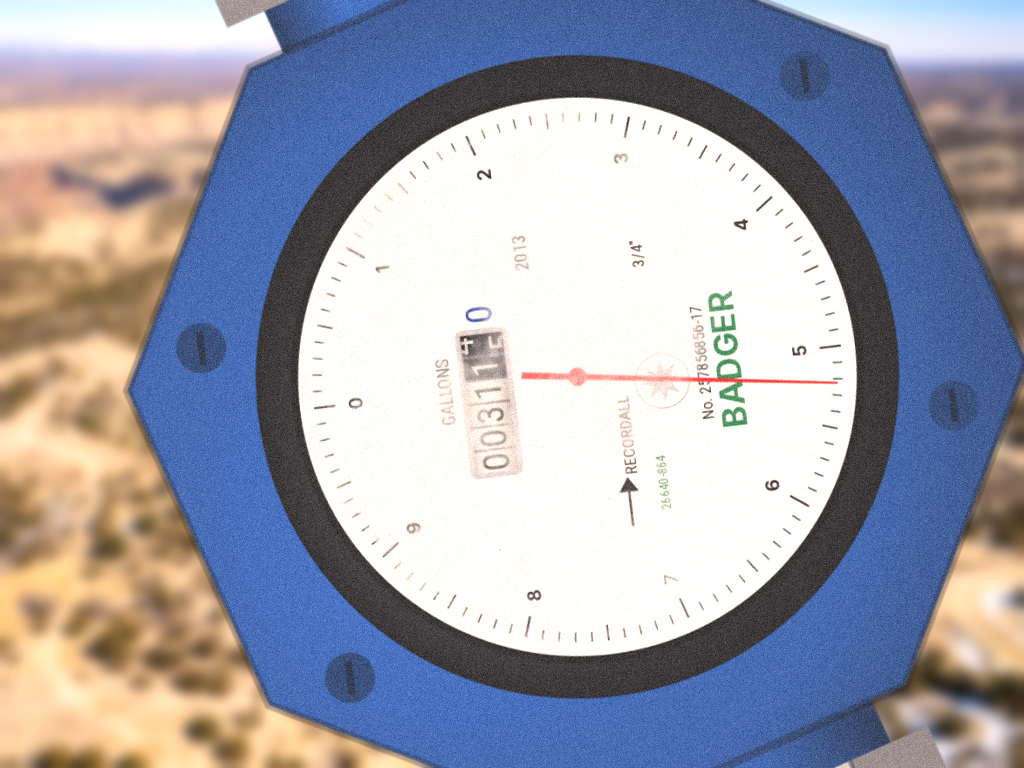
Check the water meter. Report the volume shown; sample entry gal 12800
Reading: gal 31145.2
